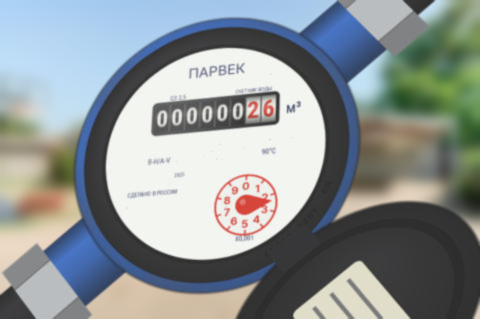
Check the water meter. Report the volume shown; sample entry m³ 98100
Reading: m³ 0.262
